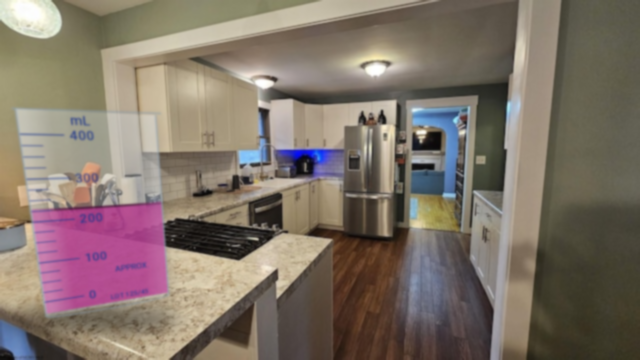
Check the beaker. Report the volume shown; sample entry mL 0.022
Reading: mL 225
